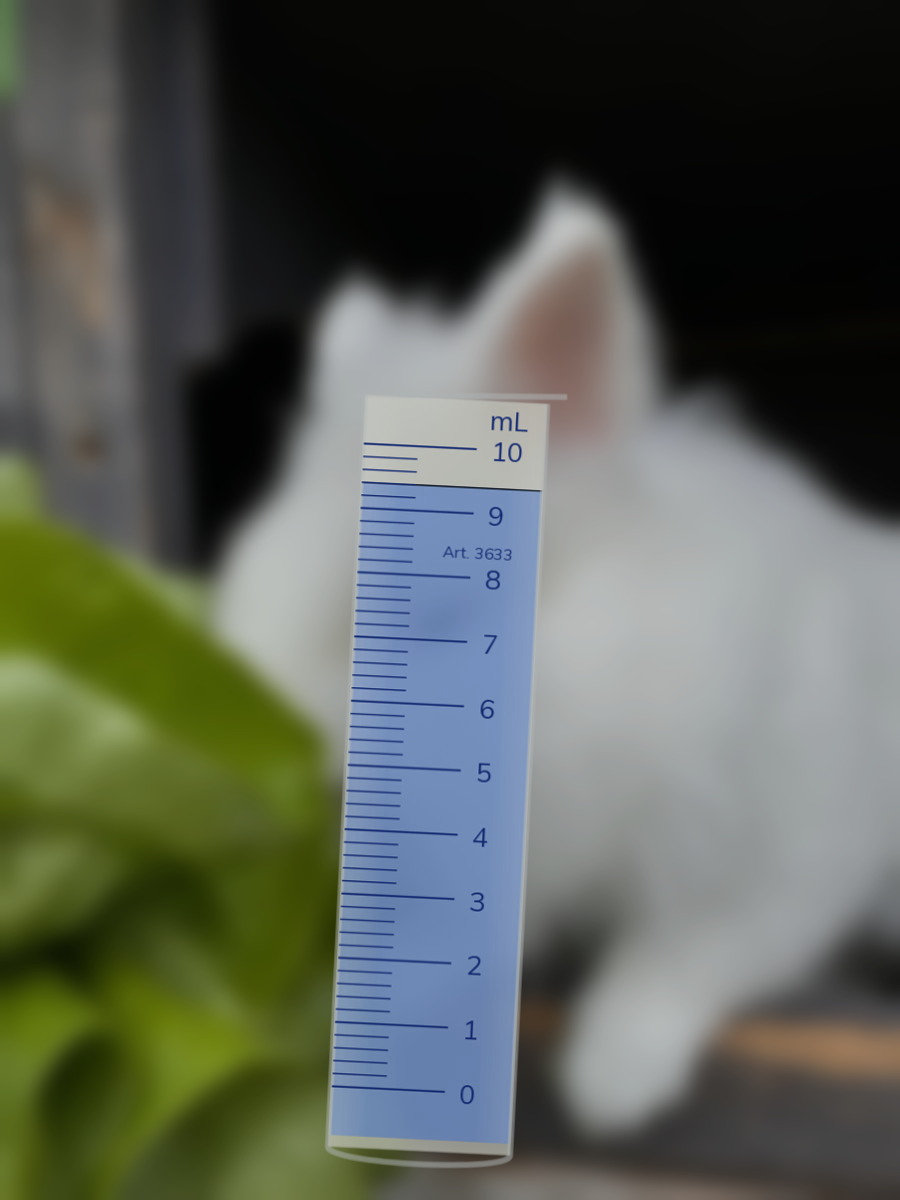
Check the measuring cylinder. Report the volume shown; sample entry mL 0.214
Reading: mL 9.4
